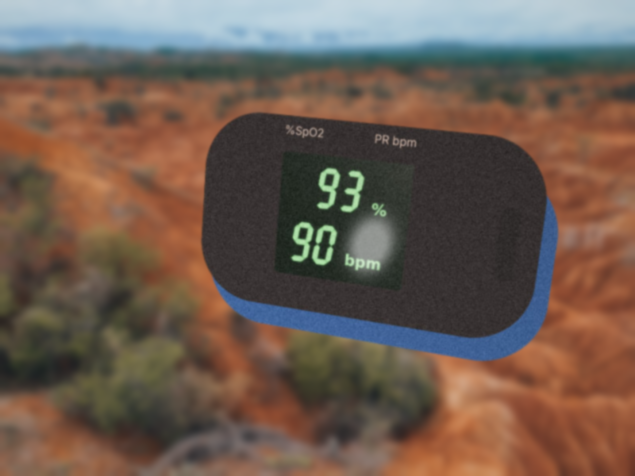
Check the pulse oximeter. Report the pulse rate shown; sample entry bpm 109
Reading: bpm 90
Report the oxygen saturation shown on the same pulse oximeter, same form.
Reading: % 93
